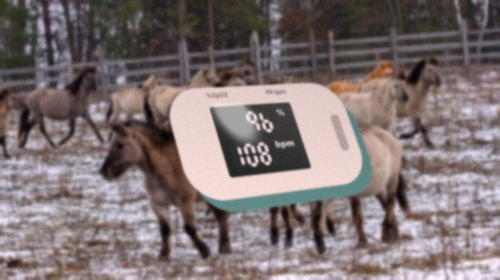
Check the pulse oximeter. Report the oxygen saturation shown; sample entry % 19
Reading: % 96
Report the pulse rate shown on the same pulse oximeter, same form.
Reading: bpm 108
